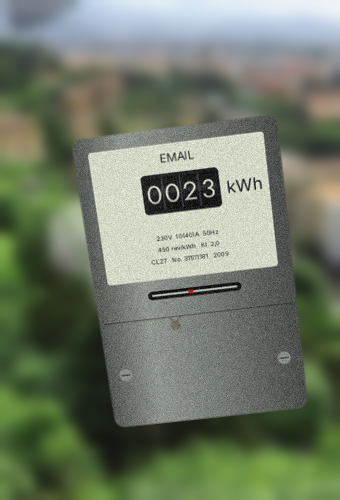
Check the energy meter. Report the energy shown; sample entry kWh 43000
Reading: kWh 23
